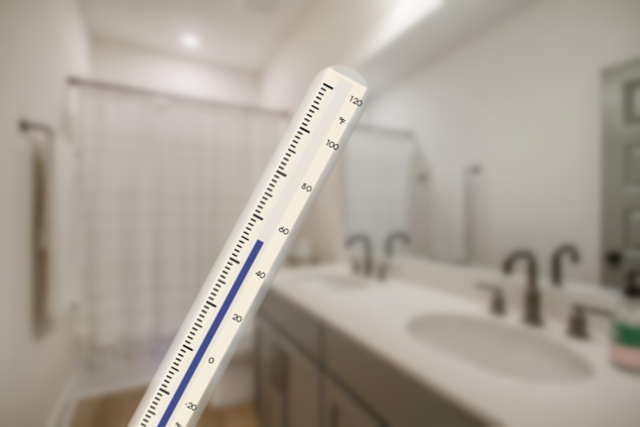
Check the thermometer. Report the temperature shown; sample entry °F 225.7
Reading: °F 52
